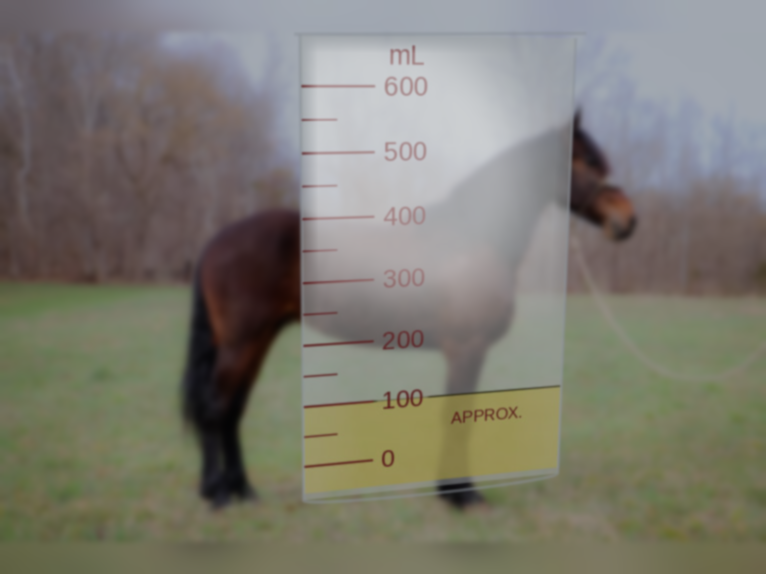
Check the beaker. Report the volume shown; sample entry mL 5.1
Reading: mL 100
